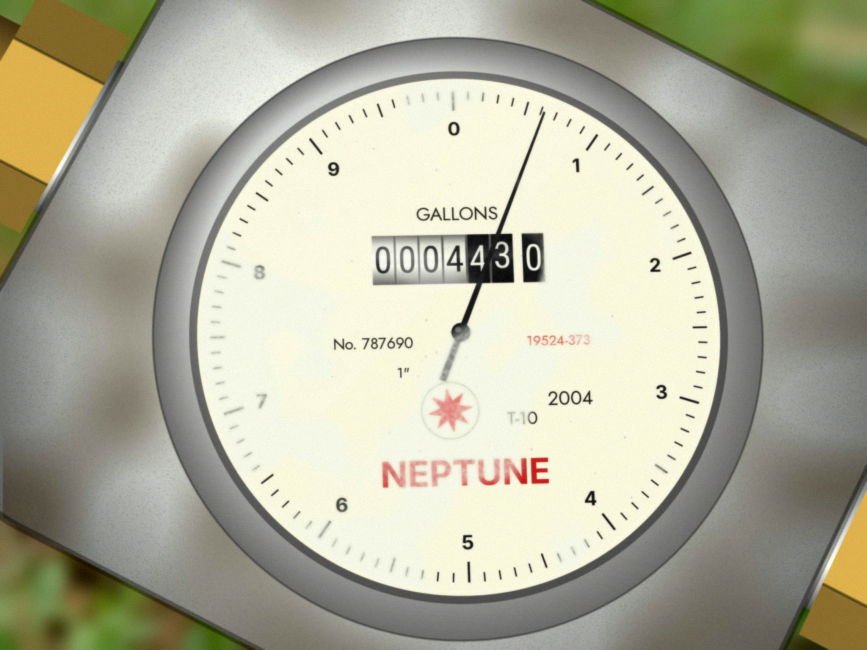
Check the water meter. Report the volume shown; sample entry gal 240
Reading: gal 4430.6
